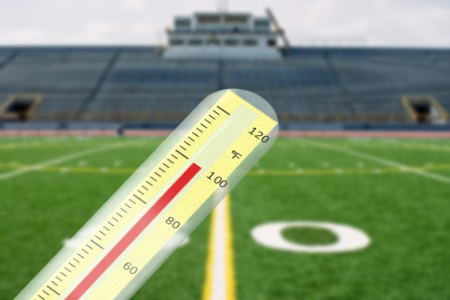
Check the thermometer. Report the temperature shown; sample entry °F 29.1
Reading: °F 100
